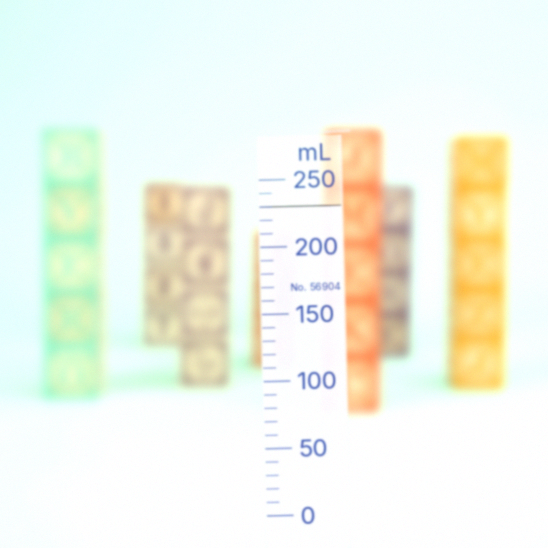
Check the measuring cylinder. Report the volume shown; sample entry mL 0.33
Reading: mL 230
